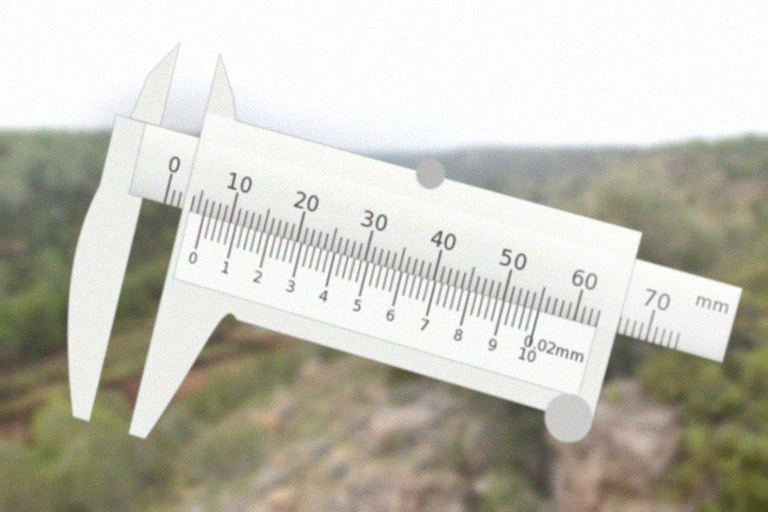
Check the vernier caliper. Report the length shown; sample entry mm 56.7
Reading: mm 6.0
